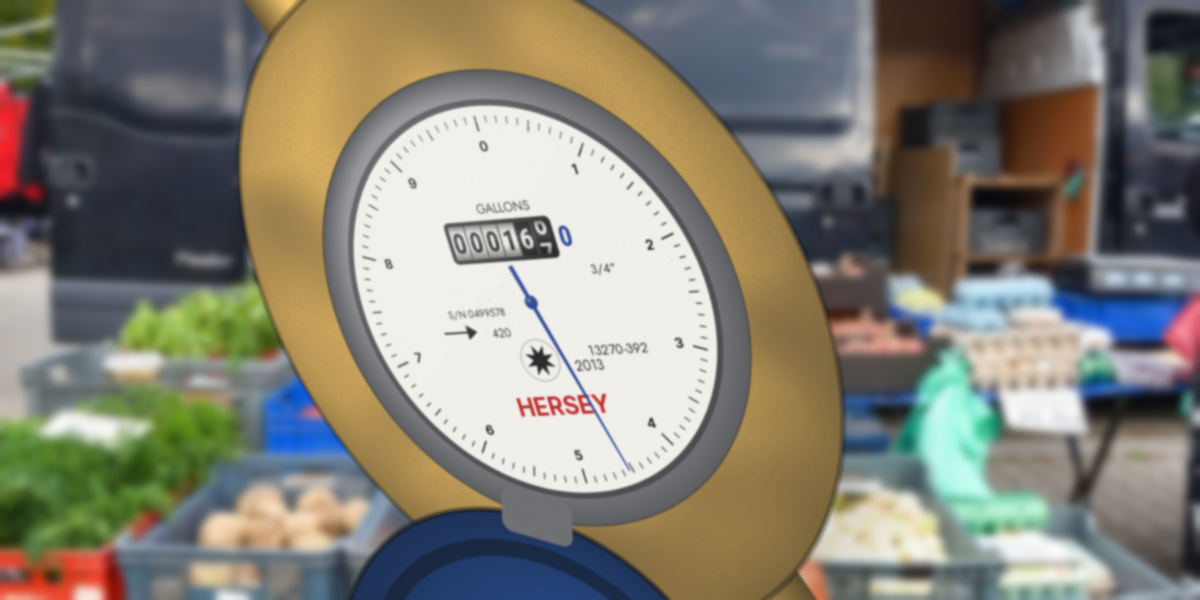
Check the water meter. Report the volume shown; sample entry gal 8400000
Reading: gal 1664.5
